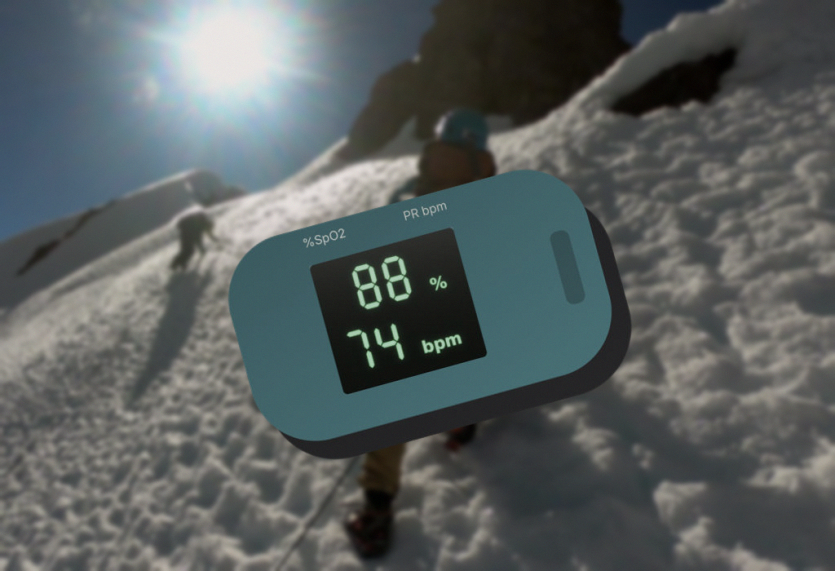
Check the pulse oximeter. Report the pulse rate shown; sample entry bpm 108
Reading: bpm 74
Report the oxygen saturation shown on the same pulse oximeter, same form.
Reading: % 88
